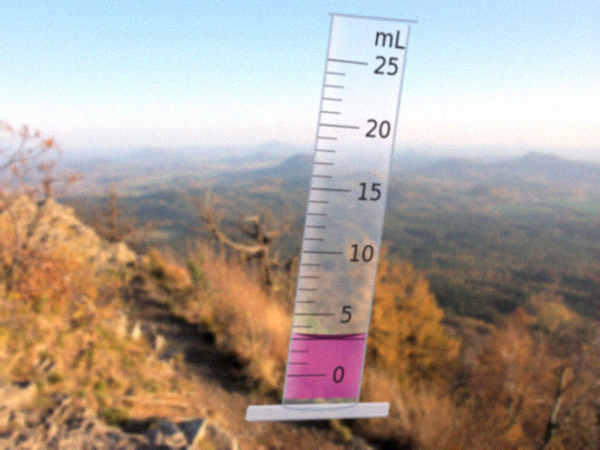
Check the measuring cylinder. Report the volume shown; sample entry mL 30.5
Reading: mL 3
